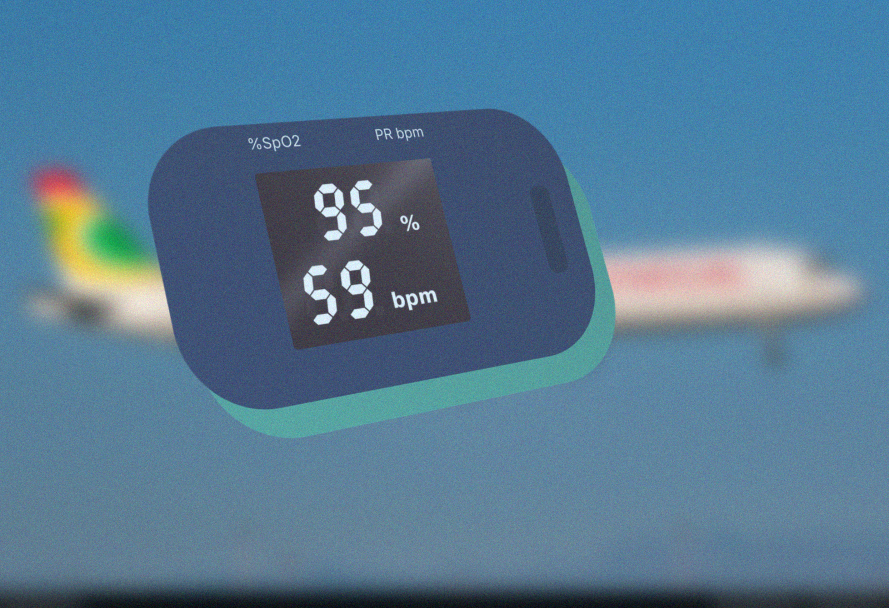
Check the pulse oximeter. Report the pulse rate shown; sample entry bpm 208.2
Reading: bpm 59
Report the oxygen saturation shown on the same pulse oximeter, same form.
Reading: % 95
